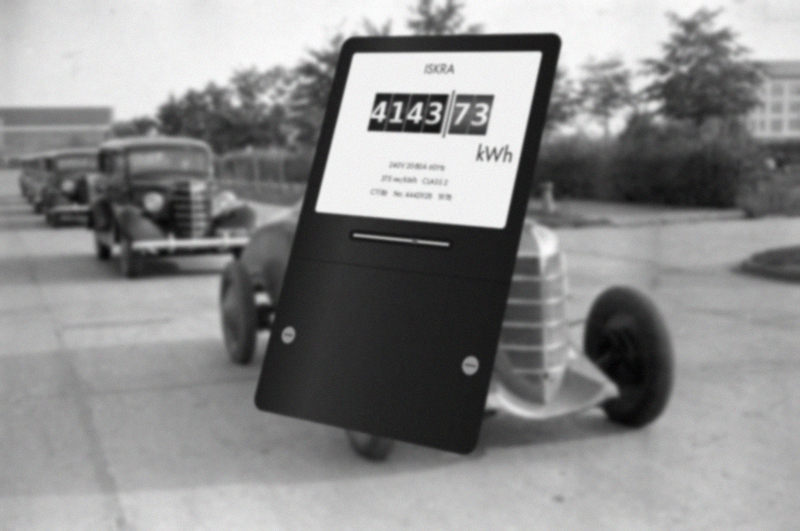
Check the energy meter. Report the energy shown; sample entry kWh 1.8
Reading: kWh 4143.73
